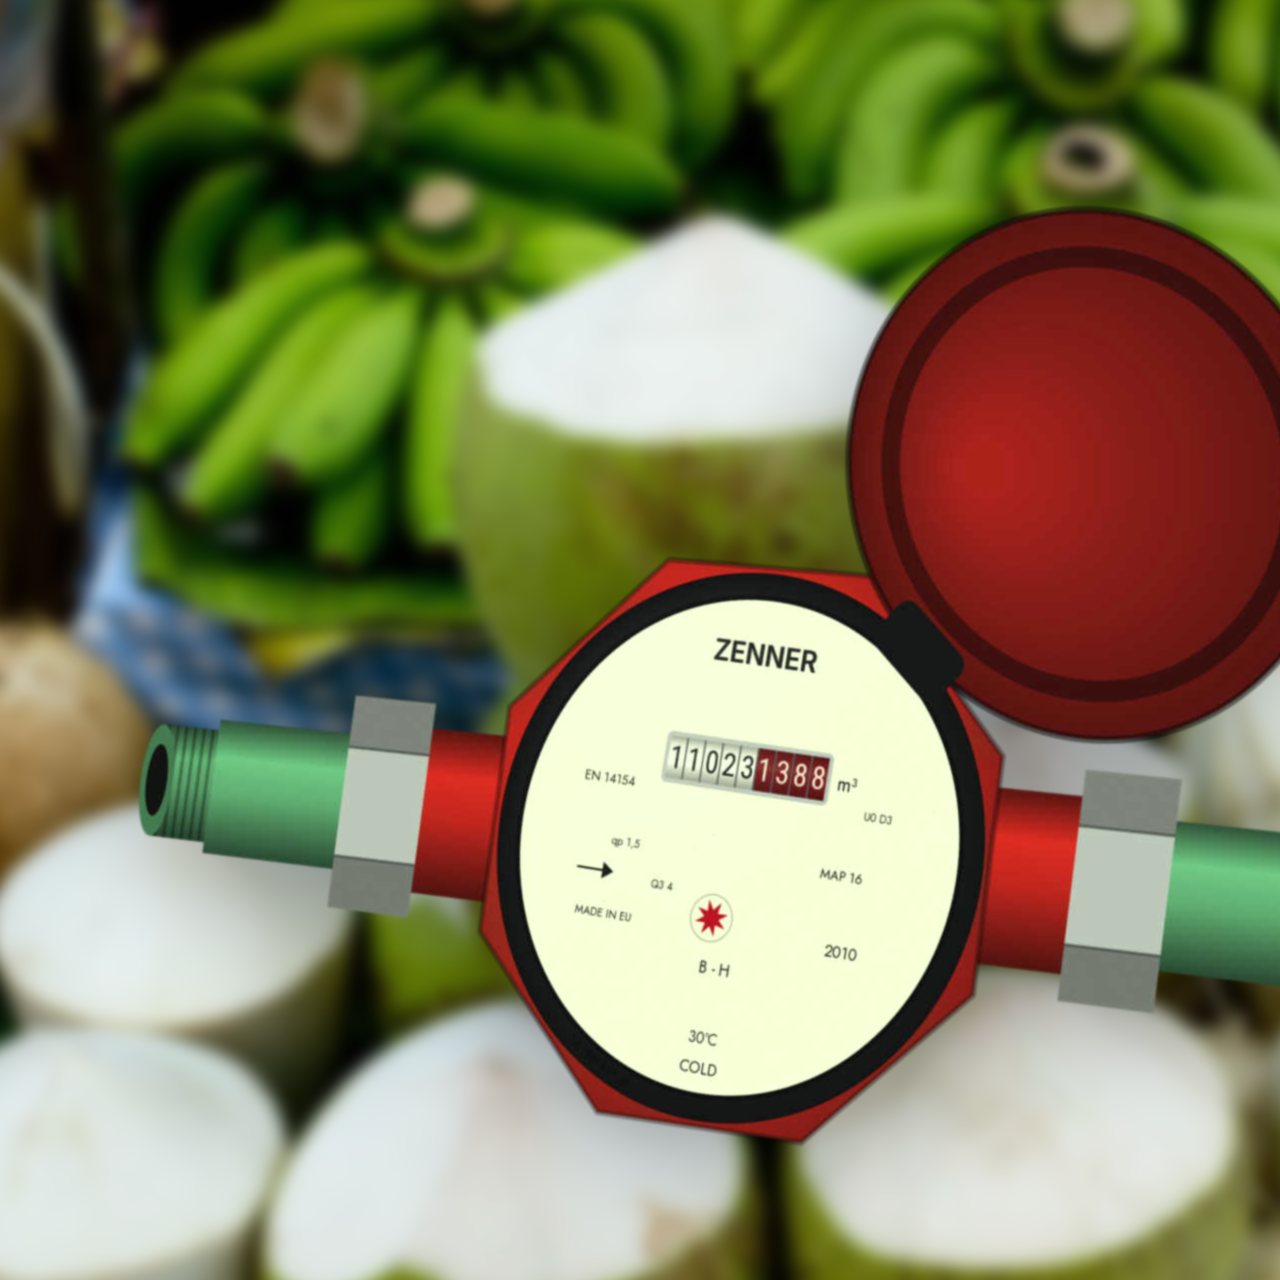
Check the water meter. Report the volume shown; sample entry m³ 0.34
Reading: m³ 11023.1388
